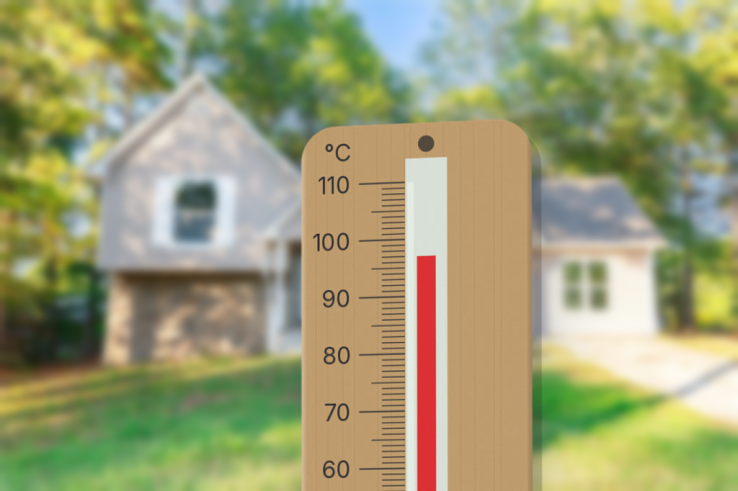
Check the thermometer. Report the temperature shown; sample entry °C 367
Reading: °C 97
